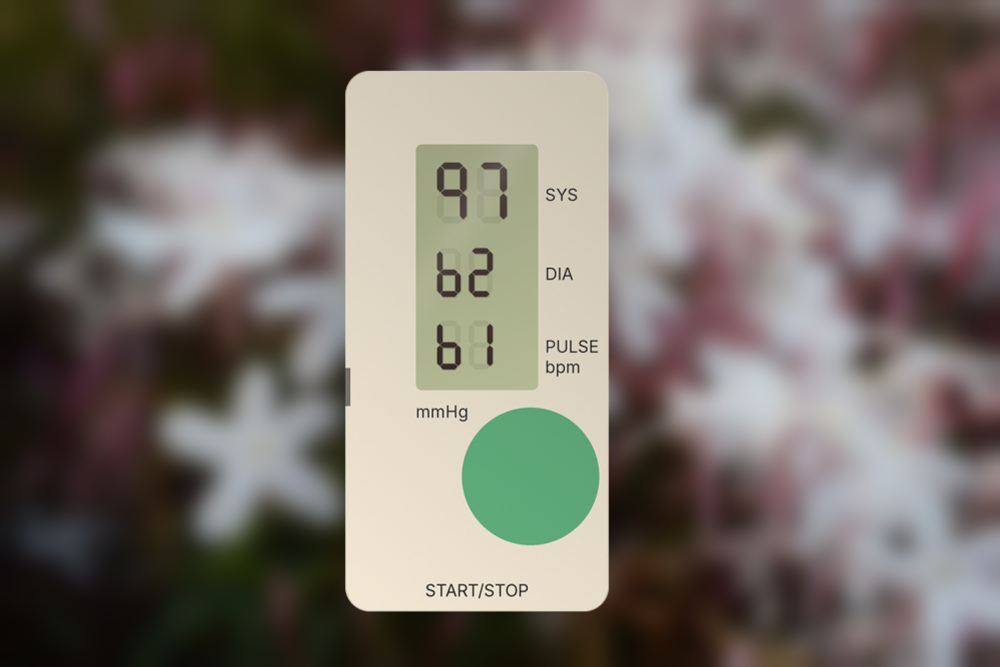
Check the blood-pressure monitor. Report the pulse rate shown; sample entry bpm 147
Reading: bpm 61
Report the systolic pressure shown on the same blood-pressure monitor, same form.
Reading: mmHg 97
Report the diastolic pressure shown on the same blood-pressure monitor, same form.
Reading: mmHg 62
